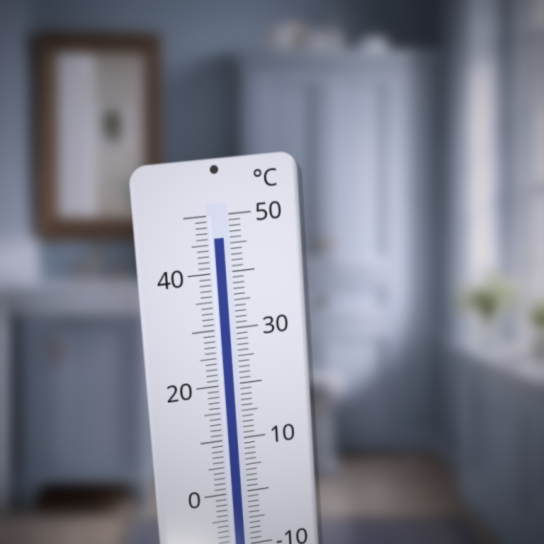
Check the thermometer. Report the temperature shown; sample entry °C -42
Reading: °C 46
